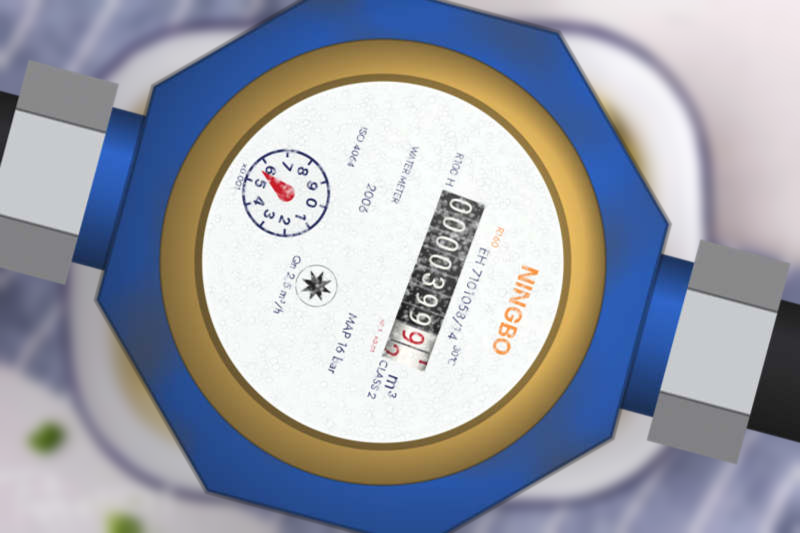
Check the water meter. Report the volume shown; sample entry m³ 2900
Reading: m³ 399.915
